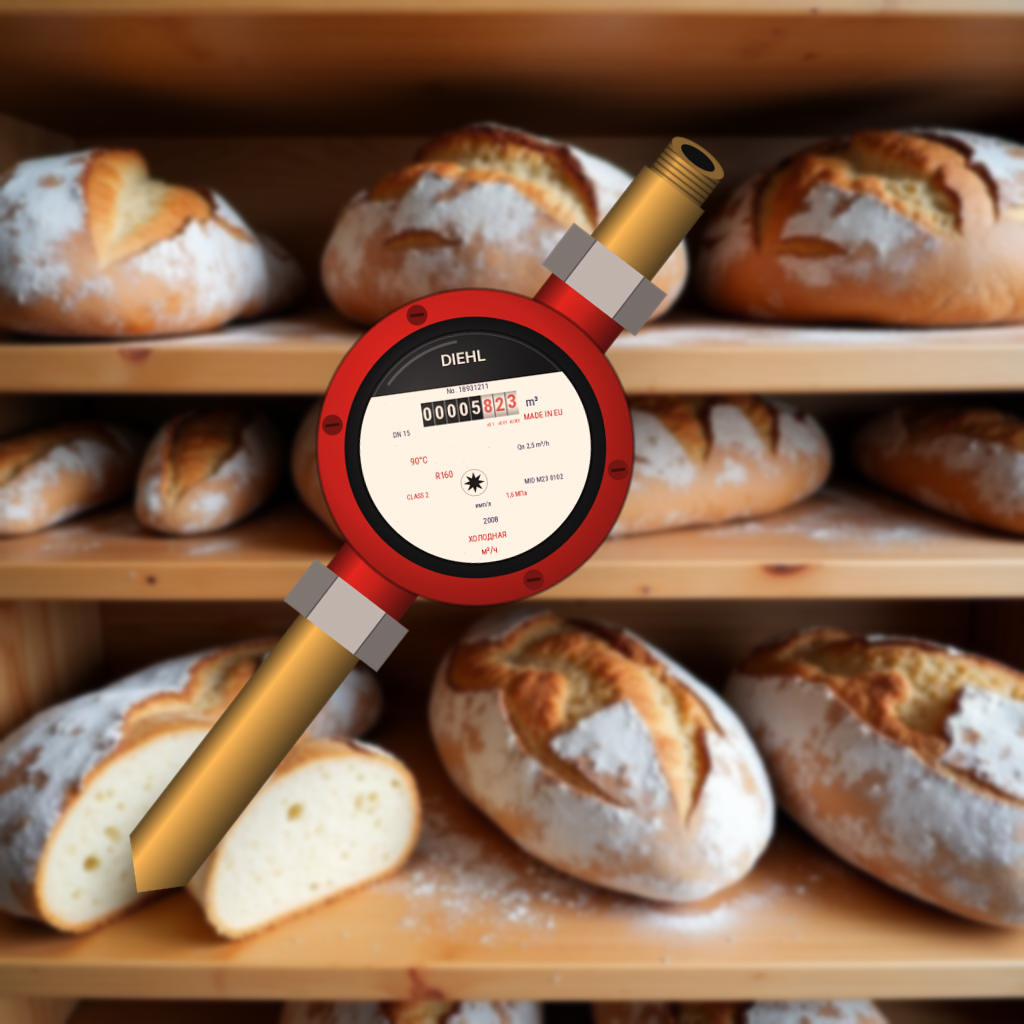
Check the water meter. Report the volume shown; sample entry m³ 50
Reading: m³ 5.823
